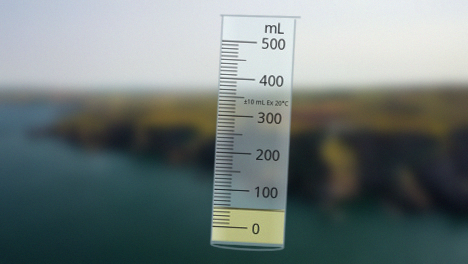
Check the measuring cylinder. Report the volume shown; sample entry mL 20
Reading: mL 50
